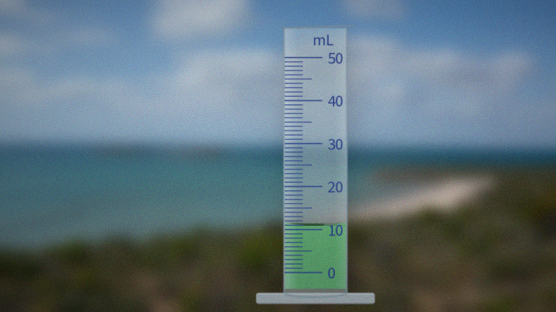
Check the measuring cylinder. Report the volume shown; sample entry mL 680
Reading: mL 11
